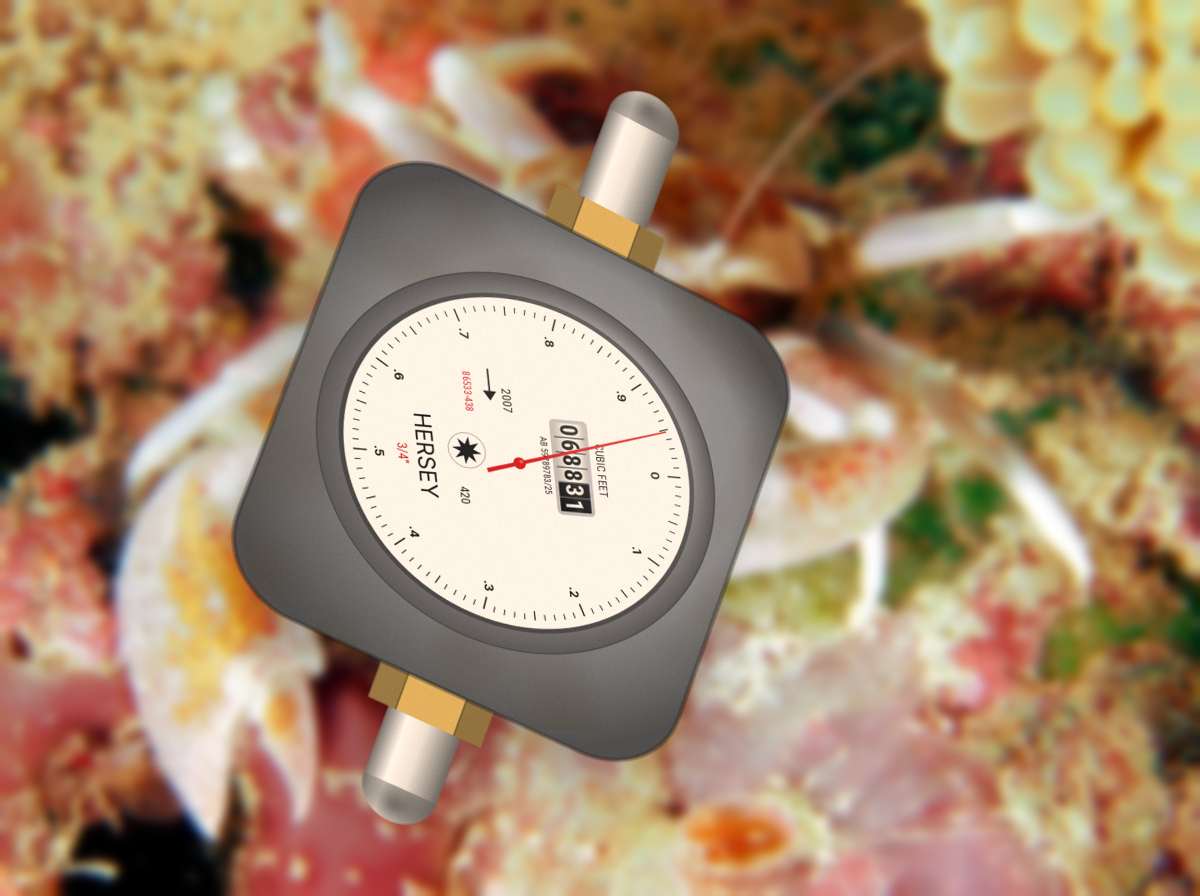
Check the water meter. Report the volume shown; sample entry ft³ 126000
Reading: ft³ 68830.95
